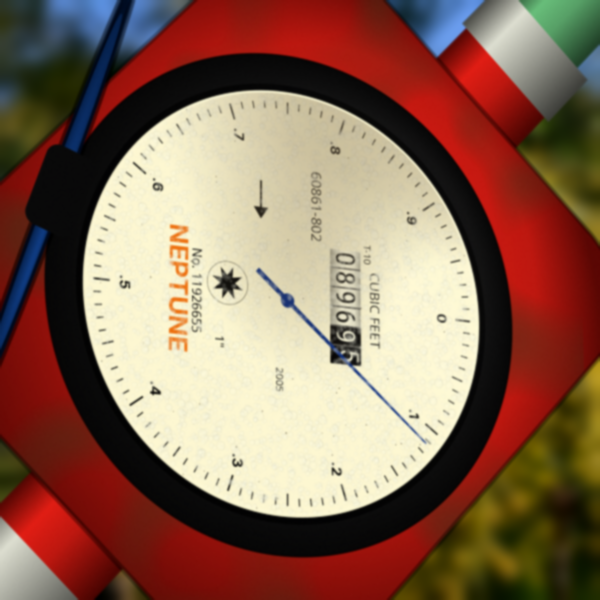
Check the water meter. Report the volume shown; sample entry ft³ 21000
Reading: ft³ 89695.11
